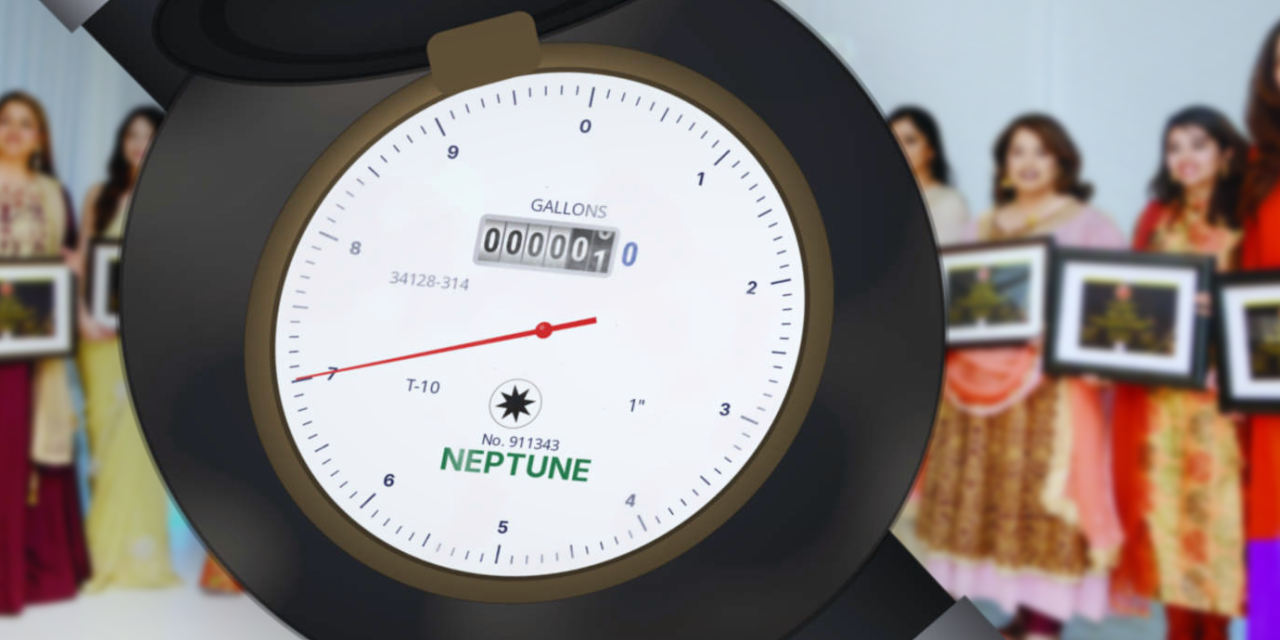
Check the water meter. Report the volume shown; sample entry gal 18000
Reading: gal 7.0
